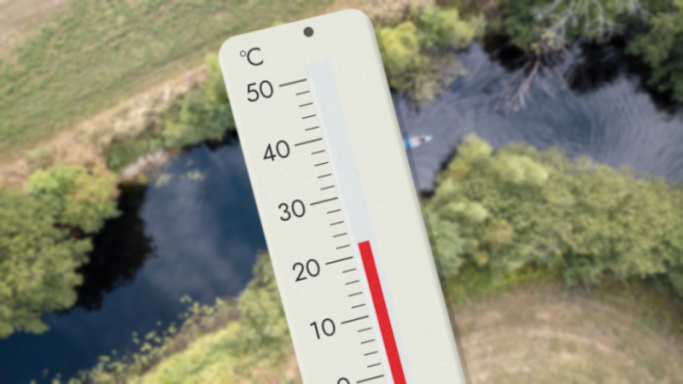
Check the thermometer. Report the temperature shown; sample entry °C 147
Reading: °C 22
